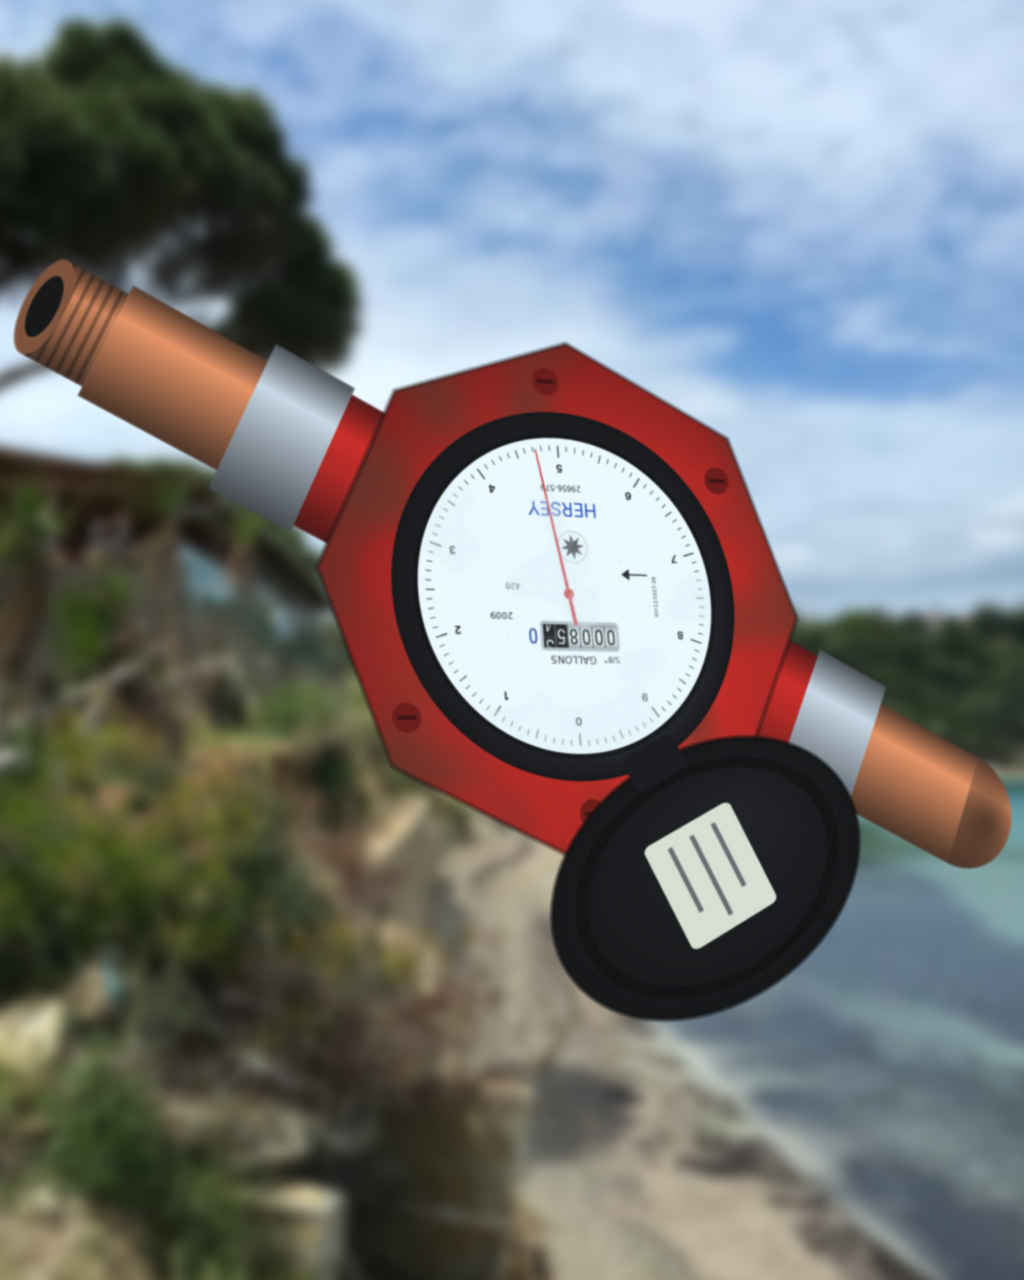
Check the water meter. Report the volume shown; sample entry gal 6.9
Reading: gal 8534.7
